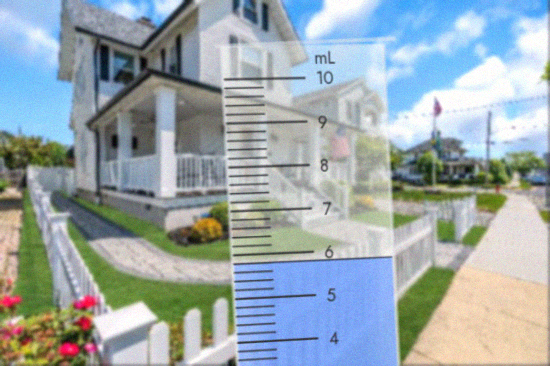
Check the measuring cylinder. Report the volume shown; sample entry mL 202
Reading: mL 5.8
